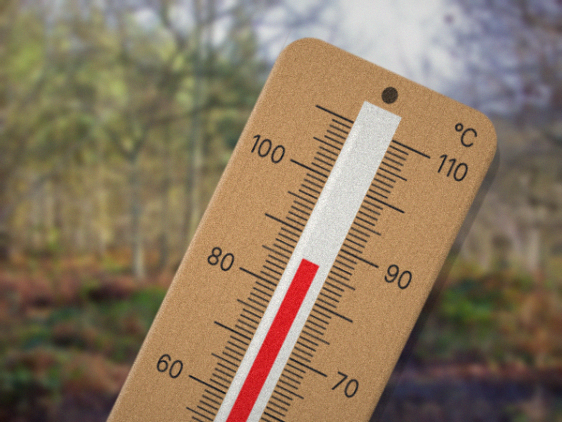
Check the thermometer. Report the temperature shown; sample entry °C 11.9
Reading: °C 86
